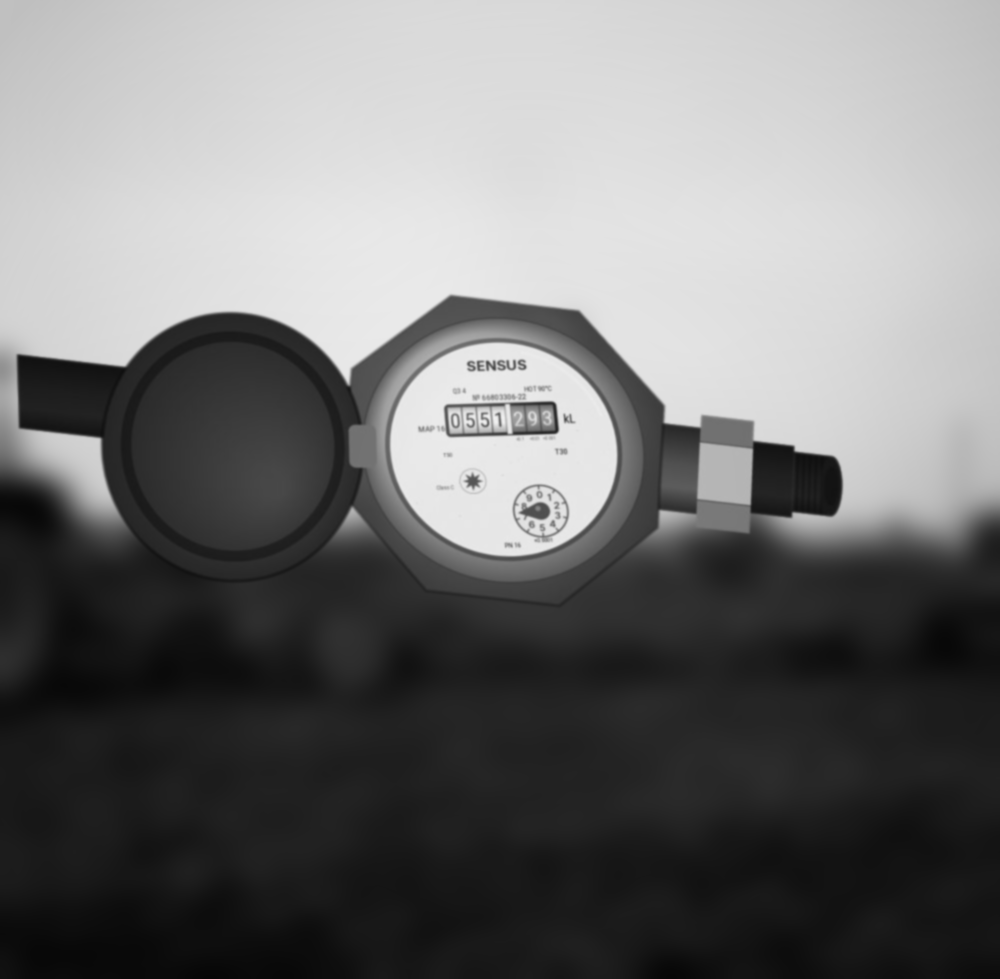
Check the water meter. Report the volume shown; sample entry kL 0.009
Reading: kL 551.2937
